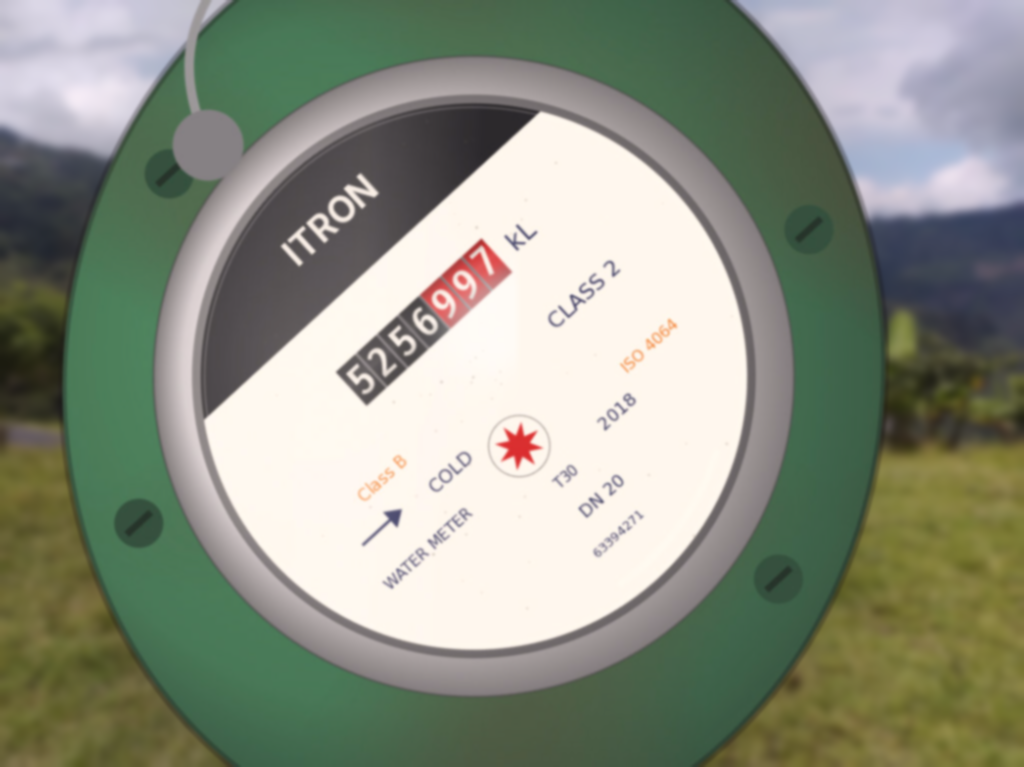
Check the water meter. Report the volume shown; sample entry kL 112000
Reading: kL 5256.997
